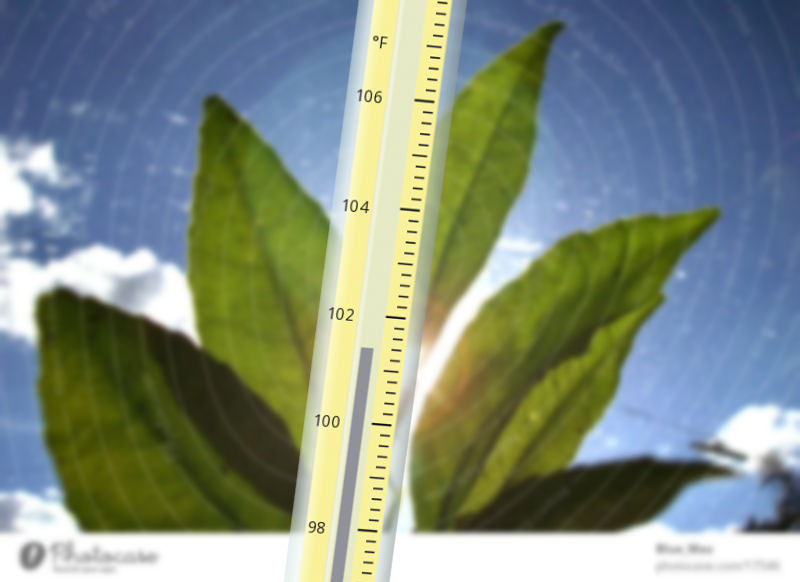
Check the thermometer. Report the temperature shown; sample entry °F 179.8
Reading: °F 101.4
